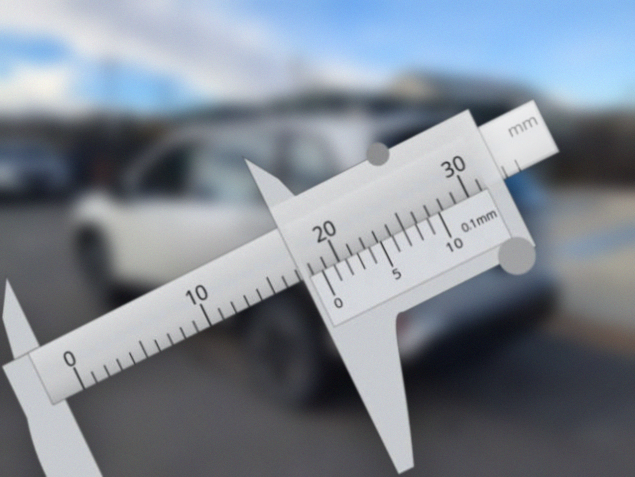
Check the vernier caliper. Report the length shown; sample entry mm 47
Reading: mm 18.7
